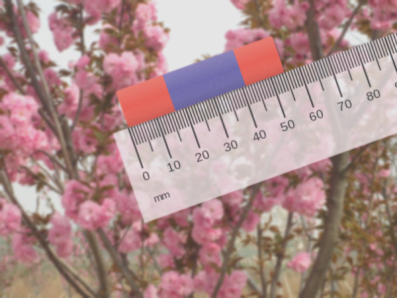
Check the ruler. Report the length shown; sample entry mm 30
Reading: mm 55
